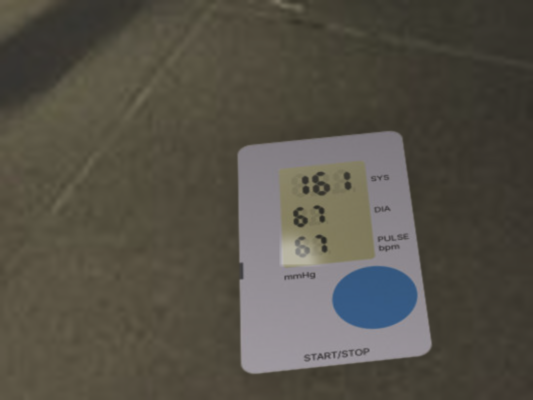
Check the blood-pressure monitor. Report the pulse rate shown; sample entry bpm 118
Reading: bpm 67
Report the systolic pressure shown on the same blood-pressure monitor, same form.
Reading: mmHg 161
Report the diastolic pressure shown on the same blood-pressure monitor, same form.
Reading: mmHg 67
